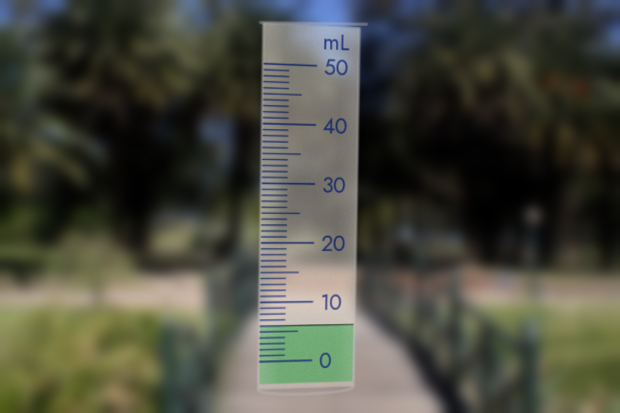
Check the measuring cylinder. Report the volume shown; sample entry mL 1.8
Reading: mL 6
